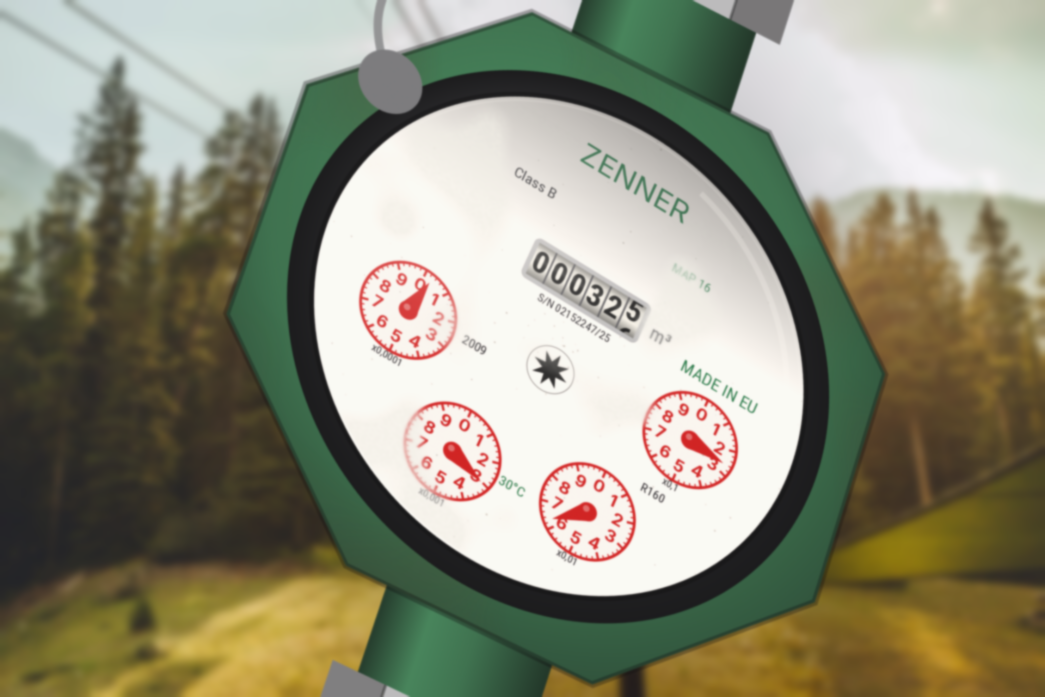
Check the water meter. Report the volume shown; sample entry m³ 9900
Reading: m³ 325.2630
